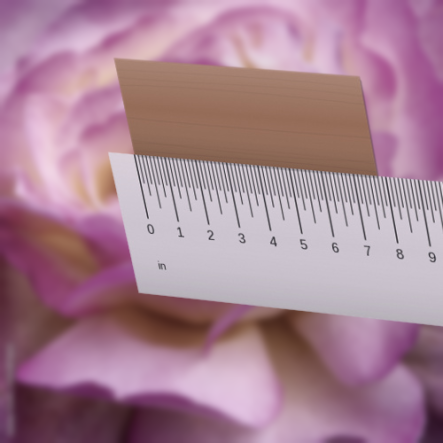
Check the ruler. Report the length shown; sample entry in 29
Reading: in 7.75
